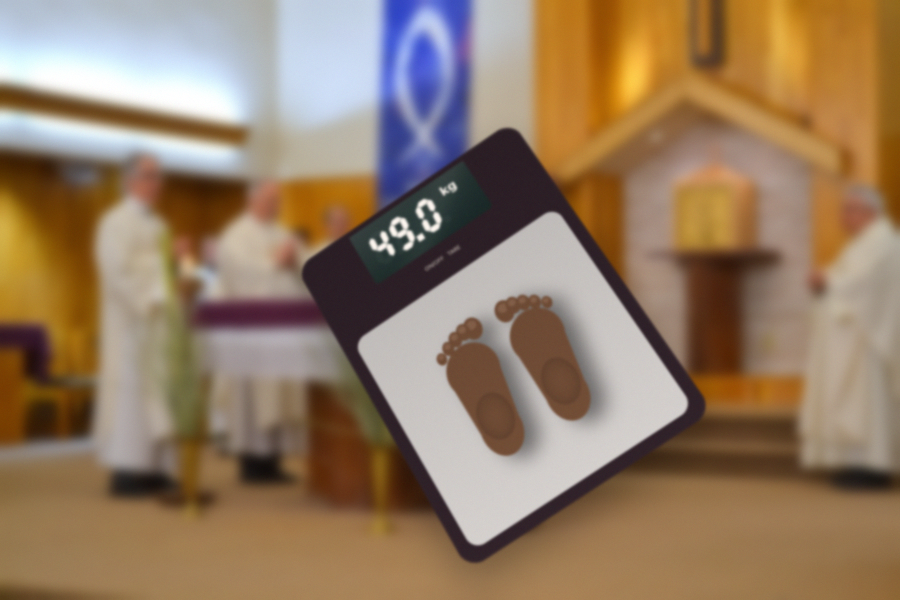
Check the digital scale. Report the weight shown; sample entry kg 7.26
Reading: kg 49.0
